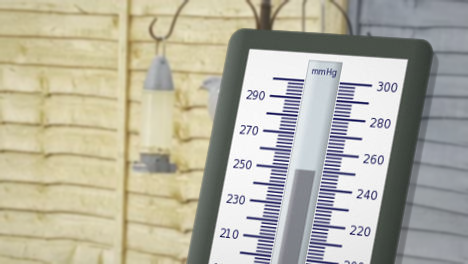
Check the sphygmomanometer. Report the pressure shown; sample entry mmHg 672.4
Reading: mmHg 250
